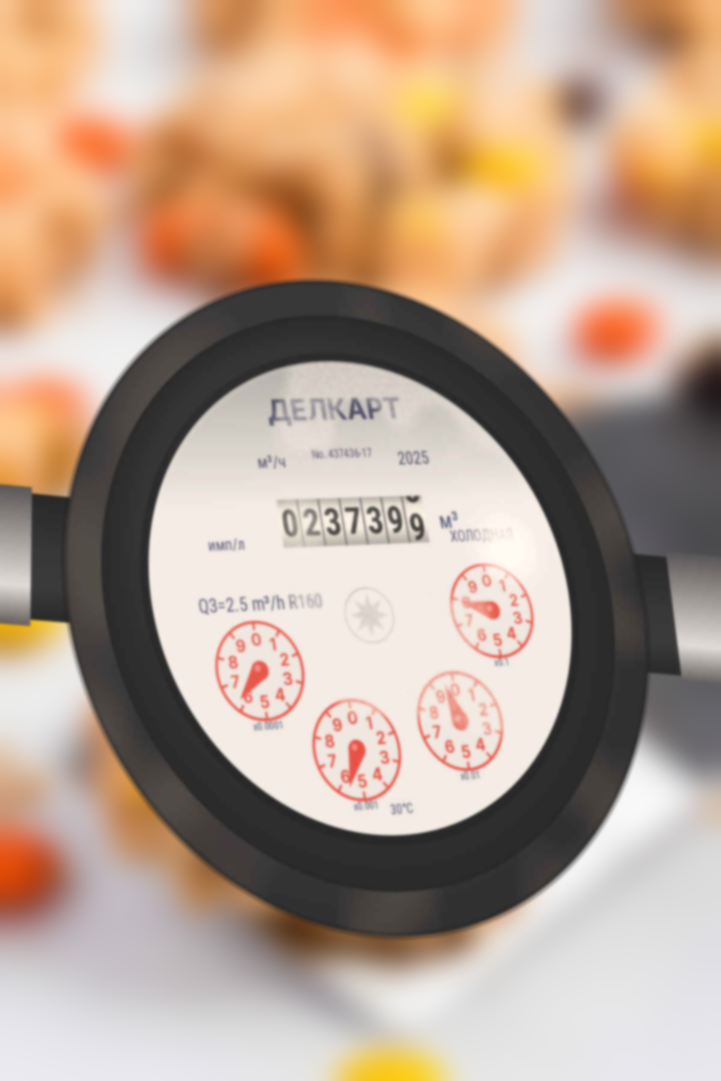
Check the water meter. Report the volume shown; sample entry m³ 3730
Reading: m³ 237398.7956
